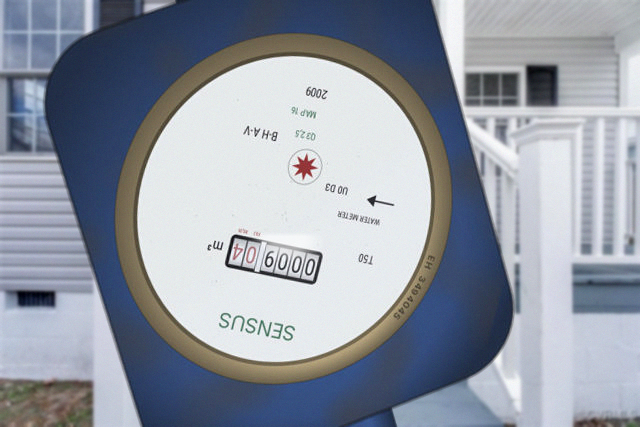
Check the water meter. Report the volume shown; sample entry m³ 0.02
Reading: m³ 9.04
